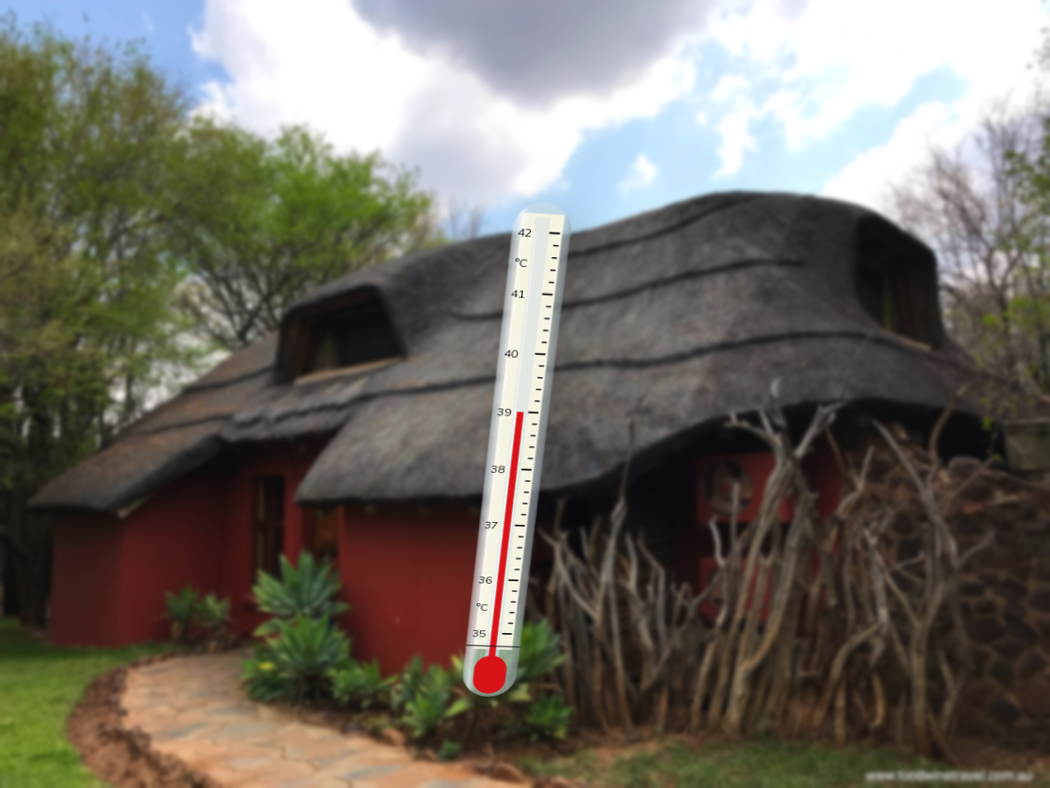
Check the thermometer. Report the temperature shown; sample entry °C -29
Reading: °C 39
